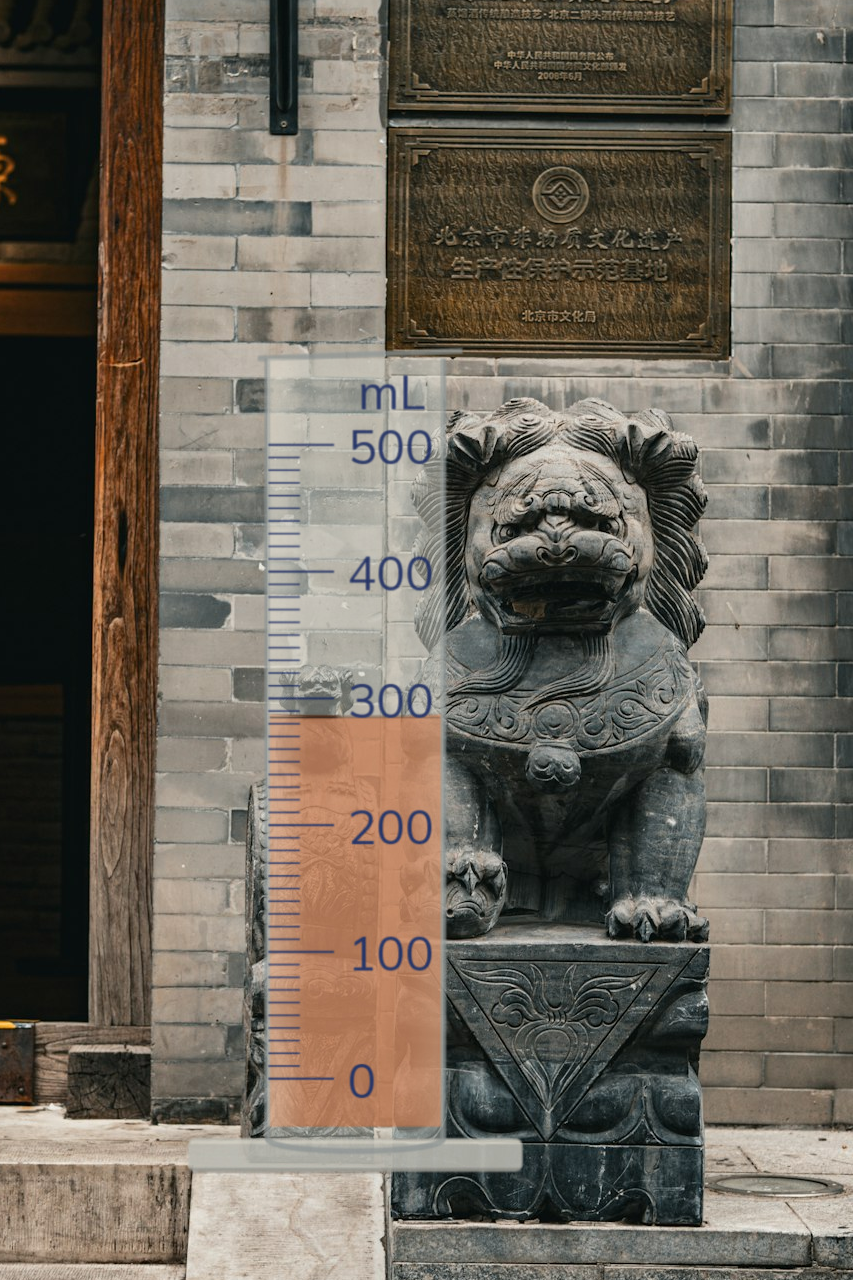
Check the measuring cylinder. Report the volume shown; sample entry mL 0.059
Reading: mL 285
